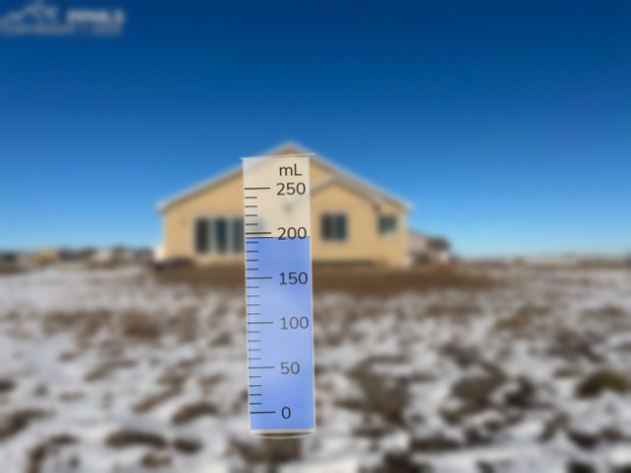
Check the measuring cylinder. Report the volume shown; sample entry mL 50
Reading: mL 195
